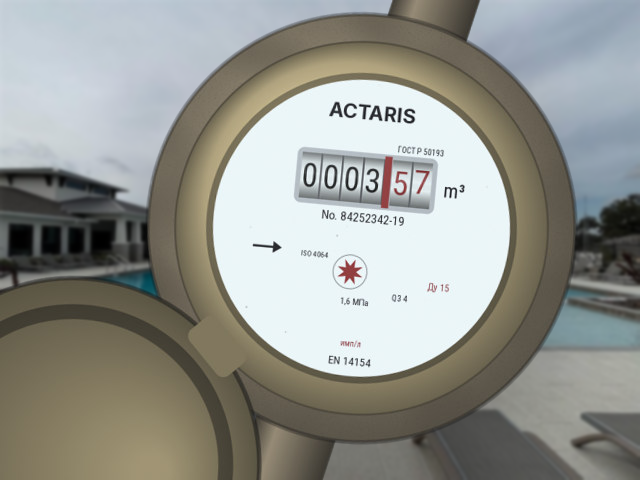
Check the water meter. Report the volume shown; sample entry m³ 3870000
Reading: m³ 3.57
